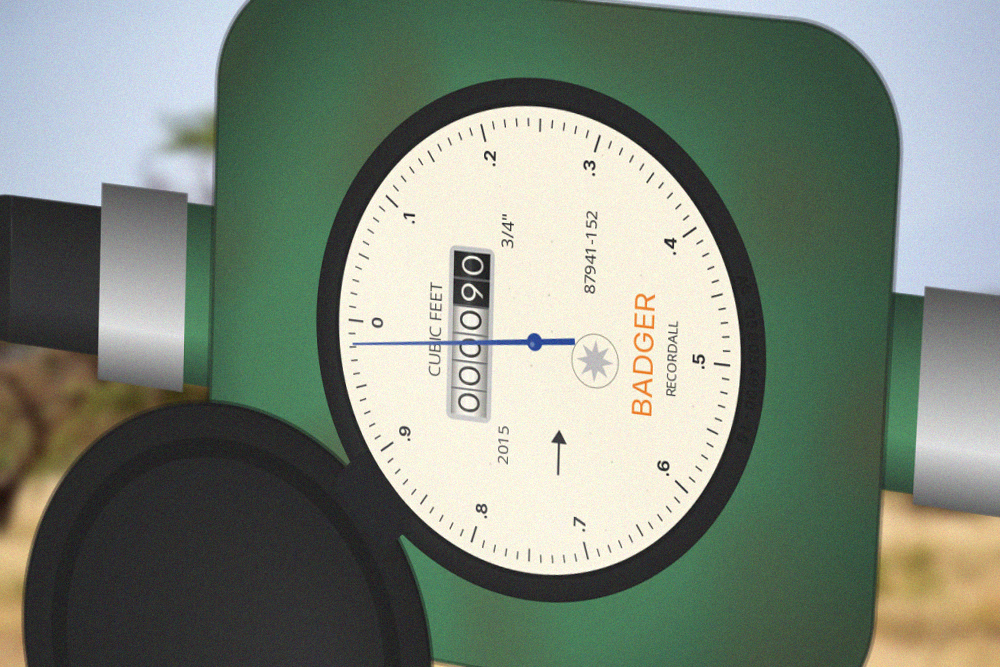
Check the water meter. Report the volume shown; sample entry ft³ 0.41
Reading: ft³ 89.98
